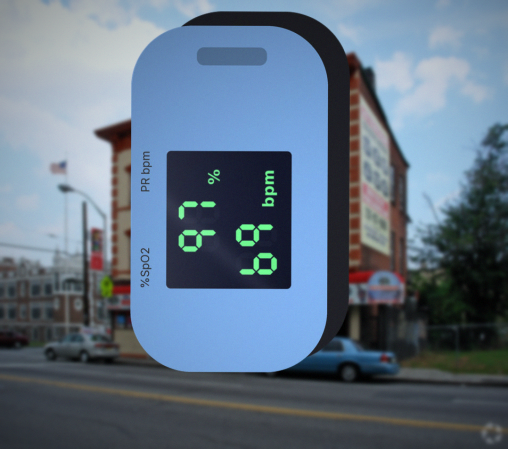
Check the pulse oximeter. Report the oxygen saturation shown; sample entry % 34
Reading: % 97
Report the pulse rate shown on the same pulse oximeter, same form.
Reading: bpm 69
